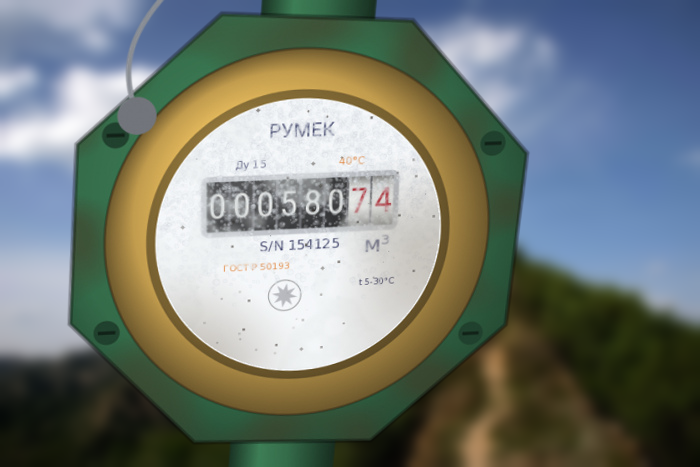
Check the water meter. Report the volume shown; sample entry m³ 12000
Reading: m³ 580.74
